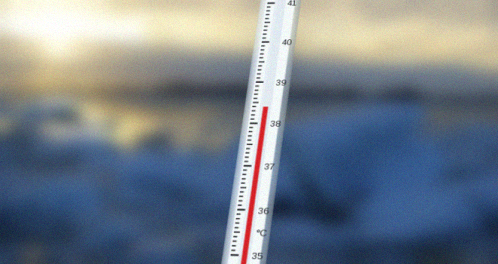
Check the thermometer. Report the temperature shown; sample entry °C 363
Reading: °C 38.4
